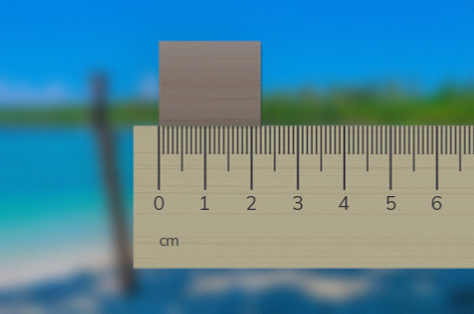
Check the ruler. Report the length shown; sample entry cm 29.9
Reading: cm 2.2
